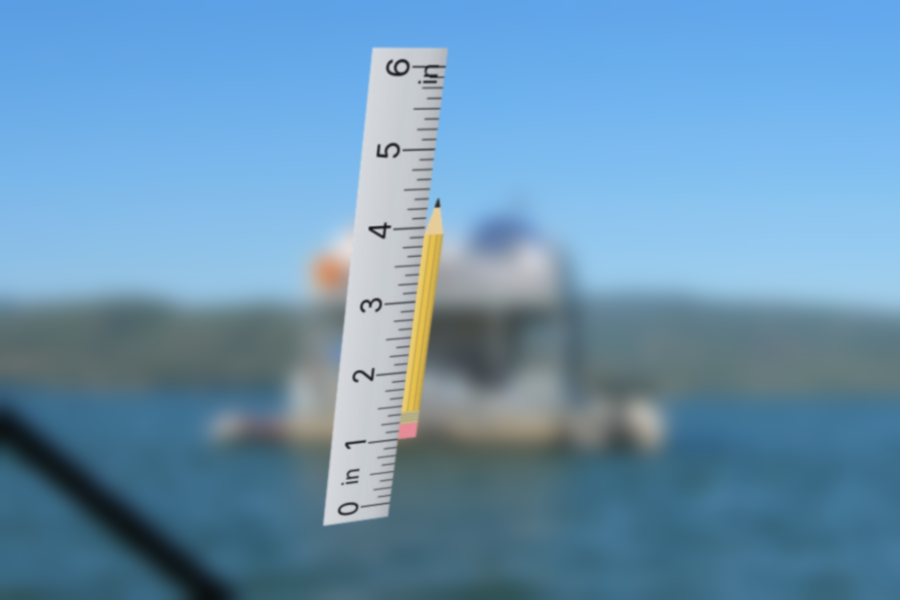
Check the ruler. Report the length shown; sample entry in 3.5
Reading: in 3.375
